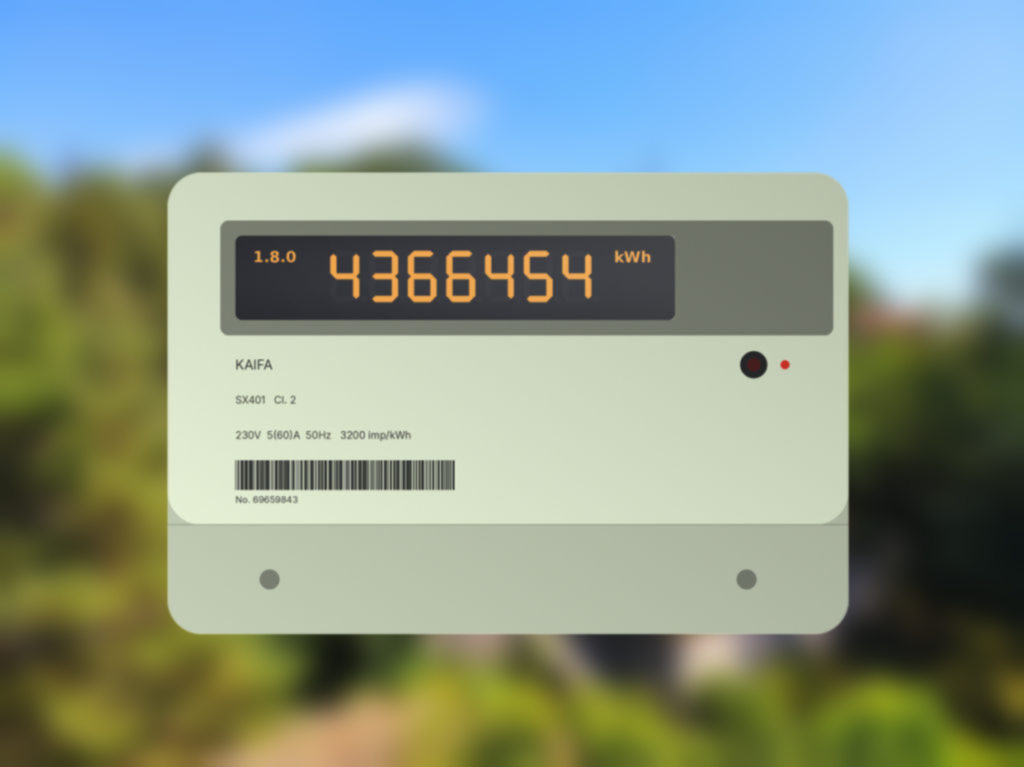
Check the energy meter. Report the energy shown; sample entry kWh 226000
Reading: kWh 4366454
